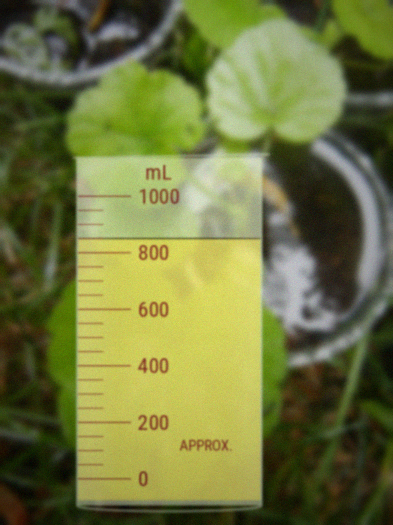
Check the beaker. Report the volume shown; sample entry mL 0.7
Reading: mL 850
